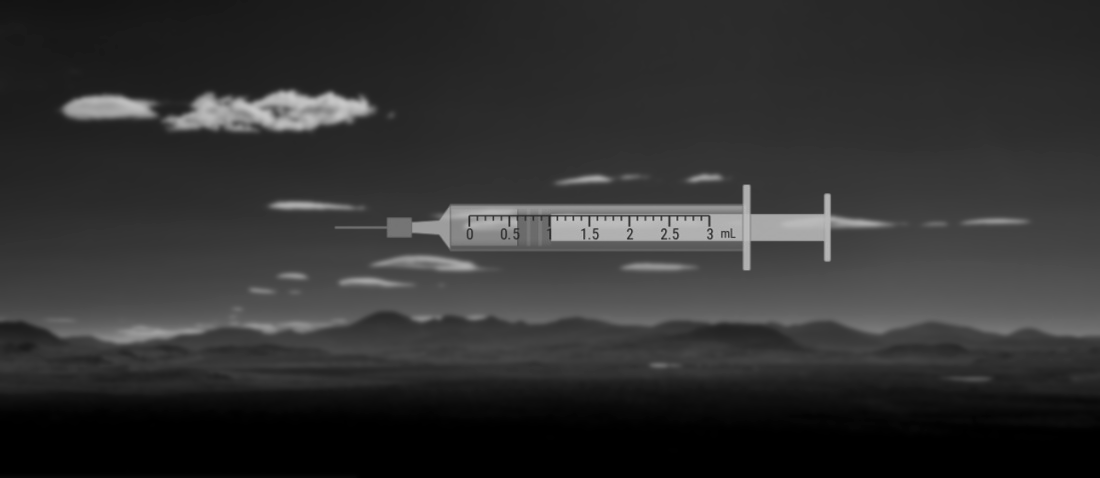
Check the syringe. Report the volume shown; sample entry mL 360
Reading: mL 0.6
